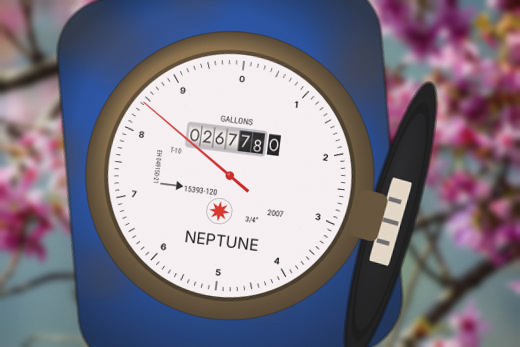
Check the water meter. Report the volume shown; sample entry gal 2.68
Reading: gal 267778.4
